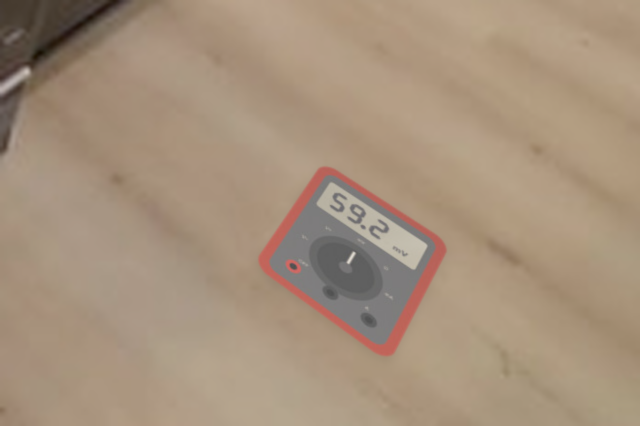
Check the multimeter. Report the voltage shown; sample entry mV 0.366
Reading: mV 59.2
